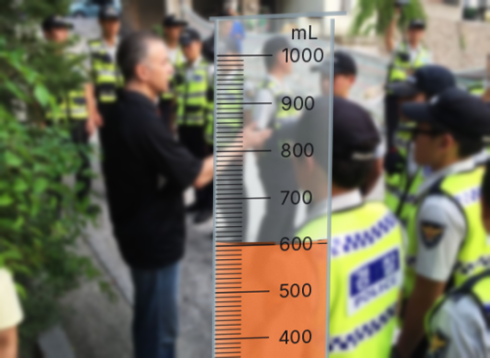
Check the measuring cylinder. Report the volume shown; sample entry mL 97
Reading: mL 600
